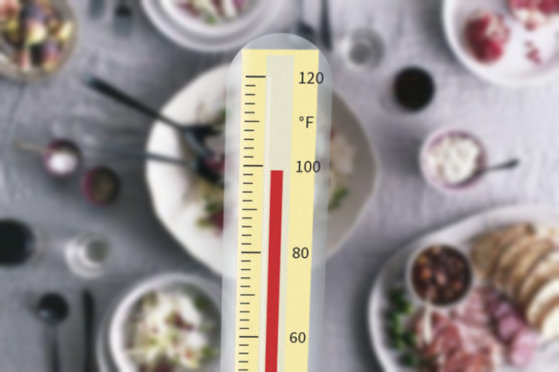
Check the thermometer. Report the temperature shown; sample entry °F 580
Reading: °F 99
